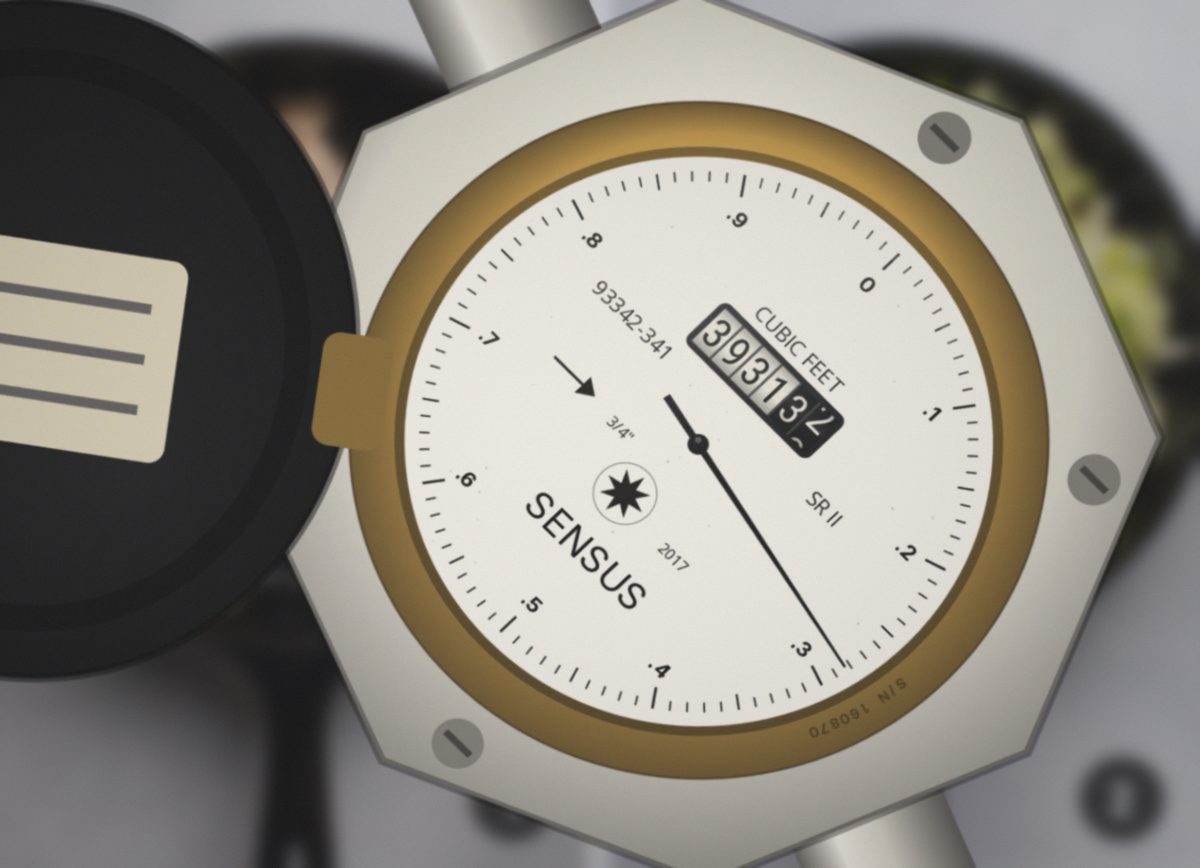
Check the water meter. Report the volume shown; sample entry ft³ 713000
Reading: ft³ 393132.28
